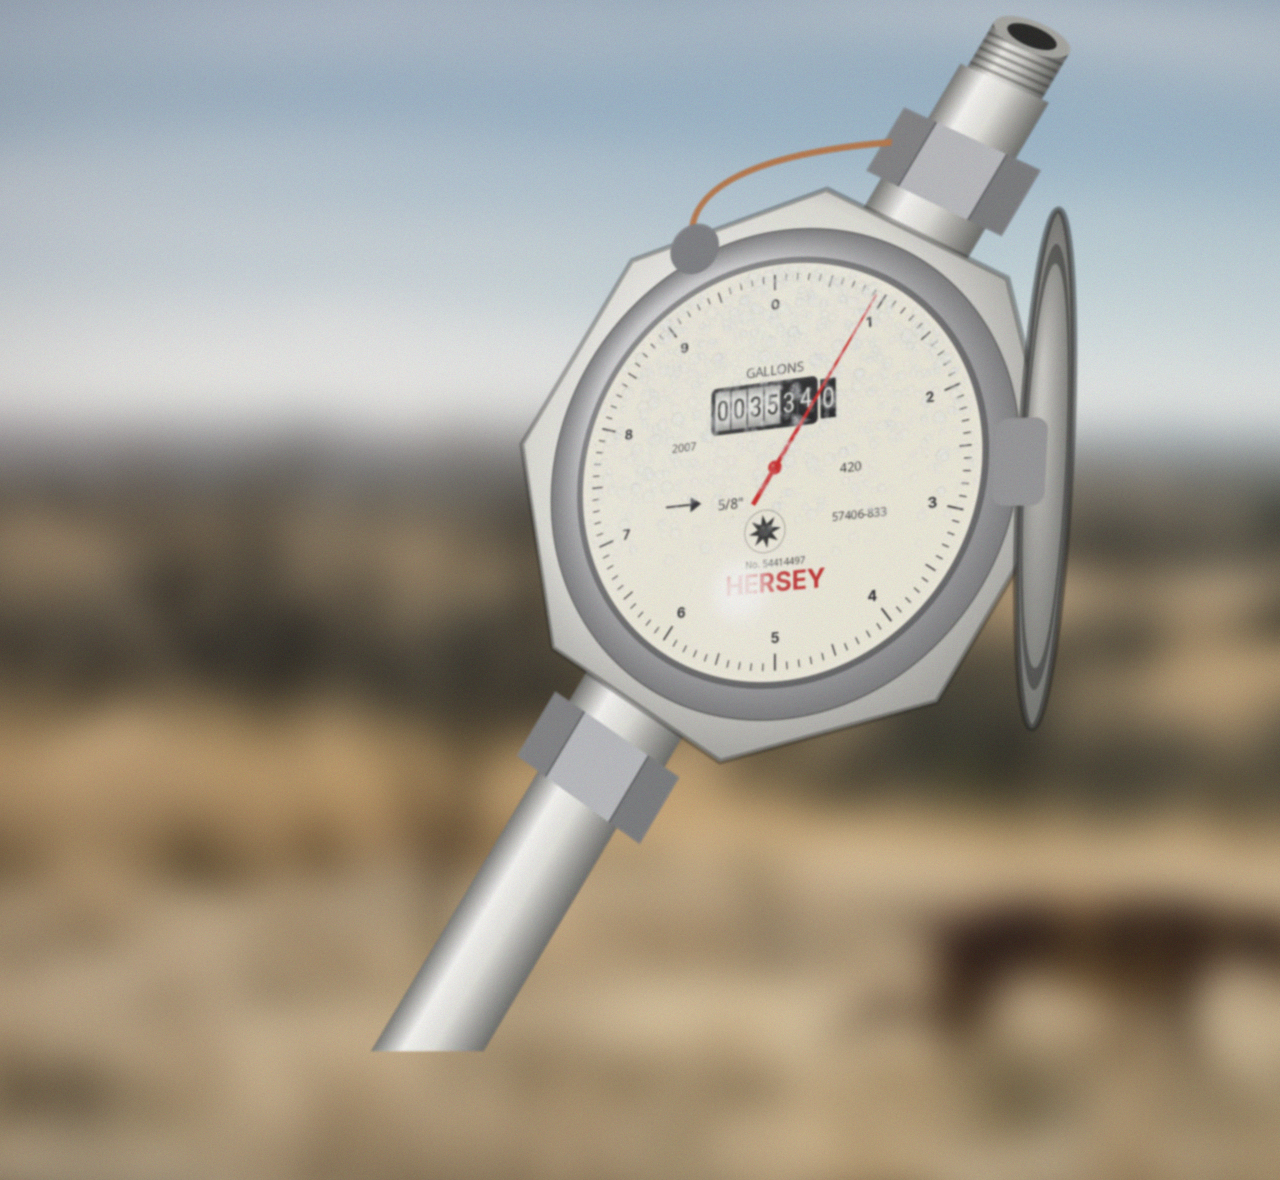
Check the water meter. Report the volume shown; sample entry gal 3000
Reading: gal 35340.9
